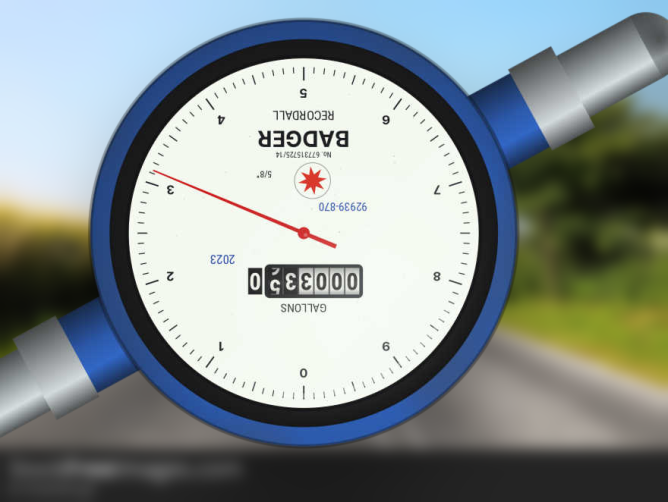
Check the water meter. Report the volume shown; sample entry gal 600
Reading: gal 3353.1
